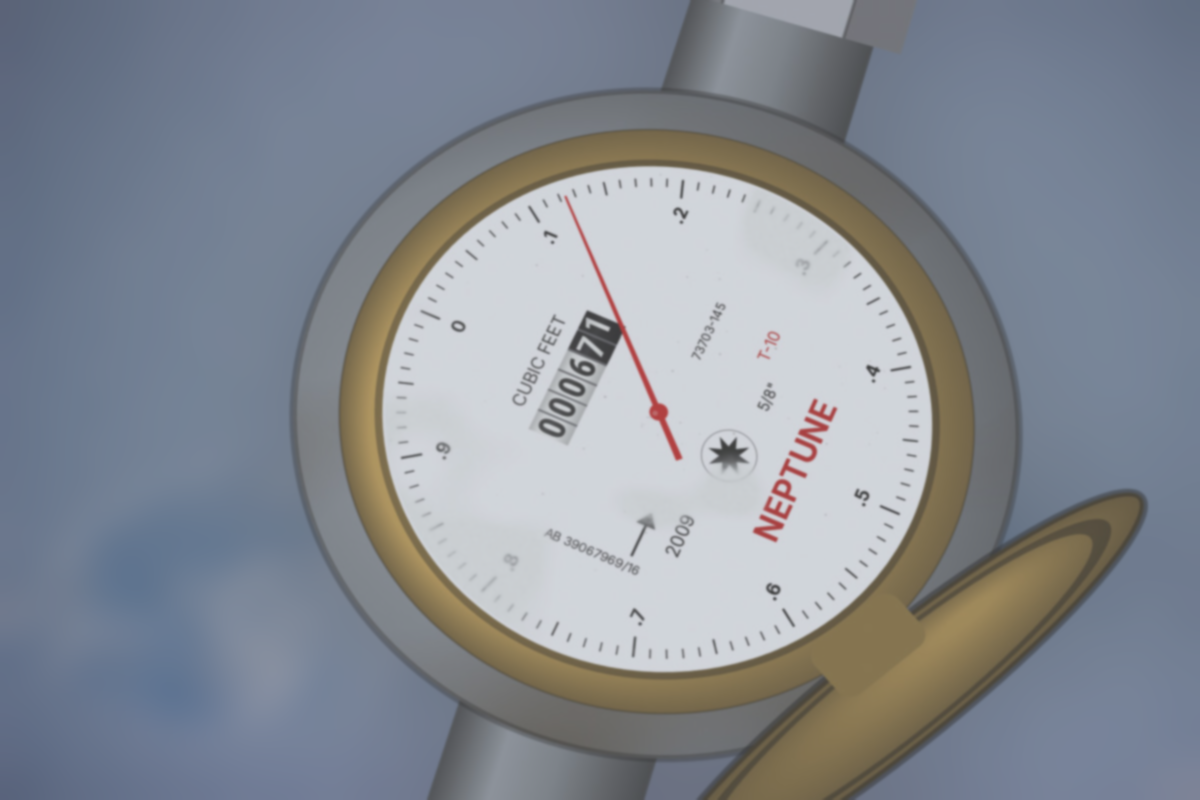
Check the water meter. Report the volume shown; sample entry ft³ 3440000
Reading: ft³ 671.12
